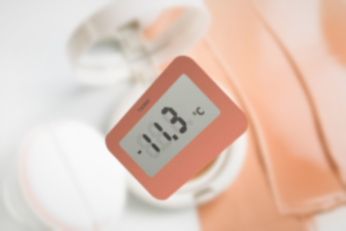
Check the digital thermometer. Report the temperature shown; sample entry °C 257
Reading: °C -11.3
